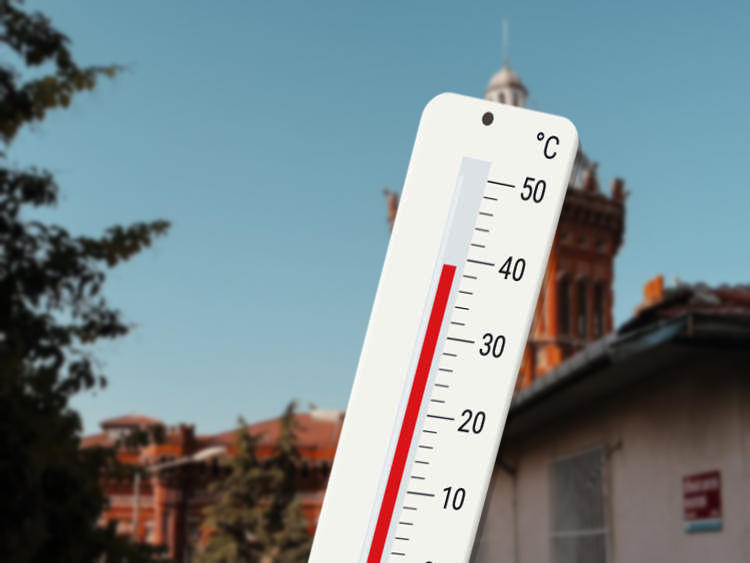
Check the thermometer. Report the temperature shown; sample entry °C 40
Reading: °C 39
